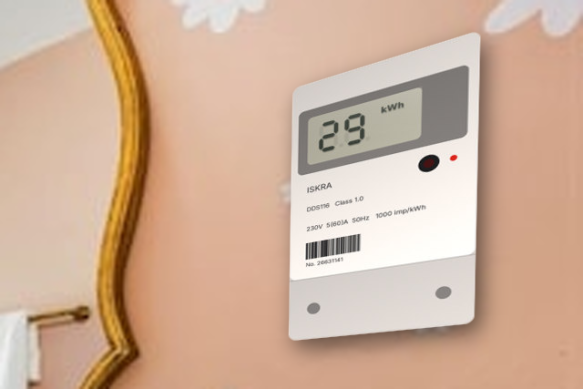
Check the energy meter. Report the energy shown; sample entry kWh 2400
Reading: kWh 29
